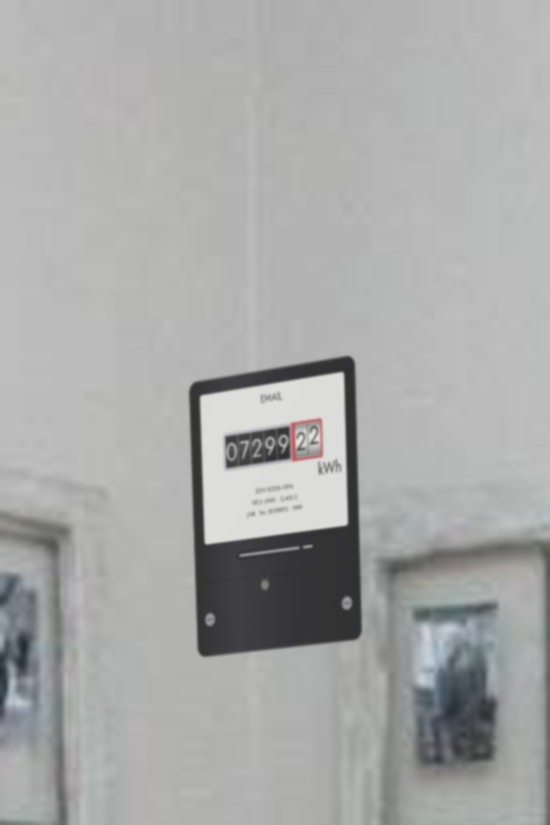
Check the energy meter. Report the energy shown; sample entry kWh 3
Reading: kWh 7299.22
